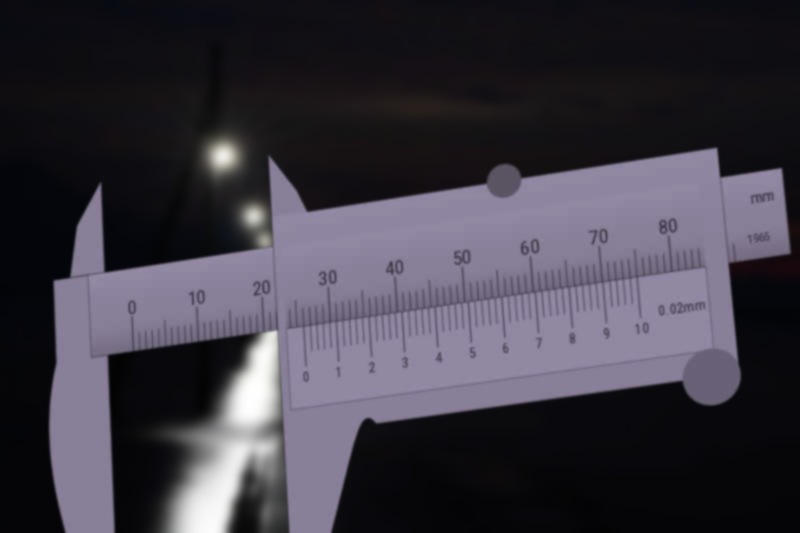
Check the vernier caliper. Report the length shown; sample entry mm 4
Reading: mm 26.0
